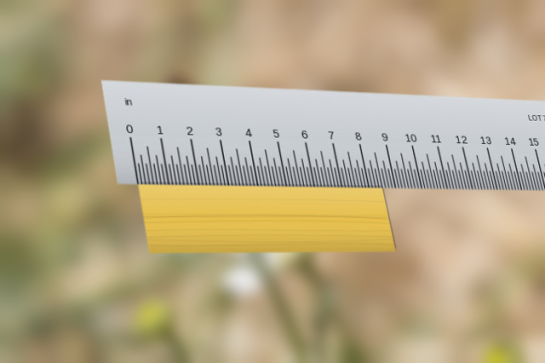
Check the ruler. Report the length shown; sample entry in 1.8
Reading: in 8.5
